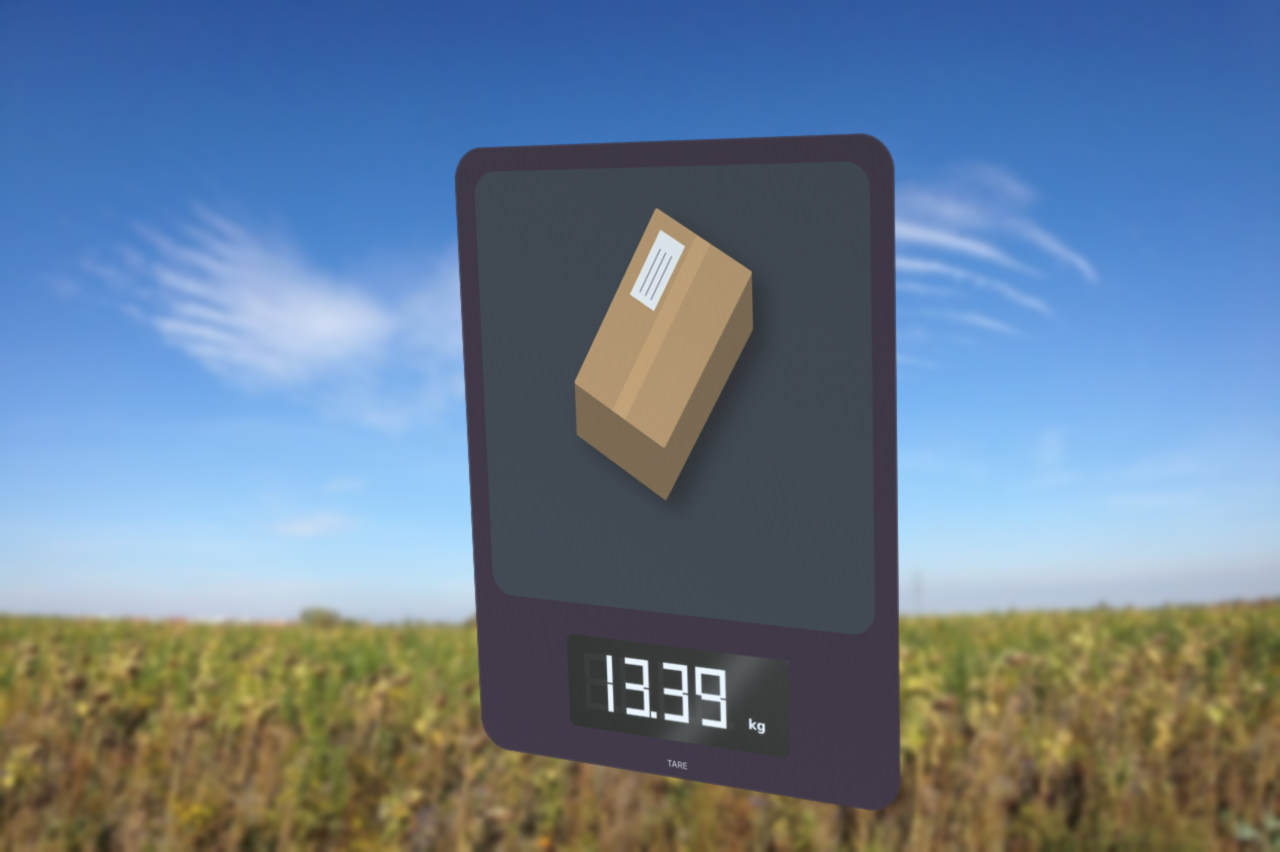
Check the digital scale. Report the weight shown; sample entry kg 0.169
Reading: kg 13.39
